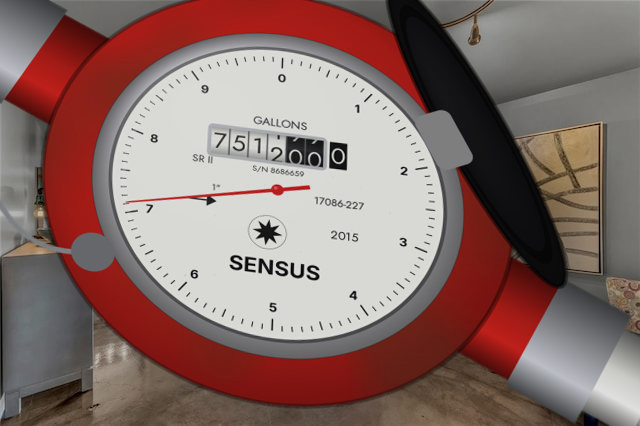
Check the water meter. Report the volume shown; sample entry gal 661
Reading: gal 7511997.1
